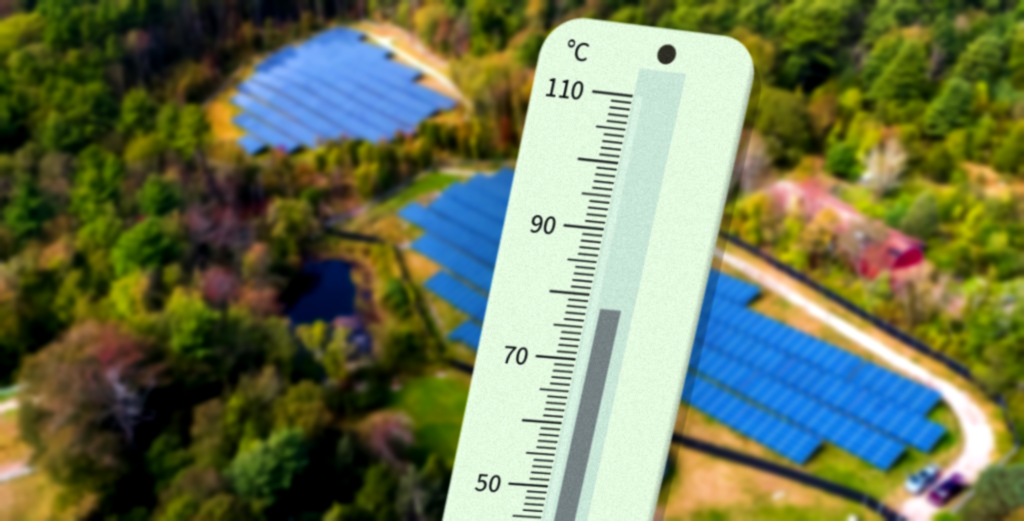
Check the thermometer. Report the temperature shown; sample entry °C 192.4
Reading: °C 78
